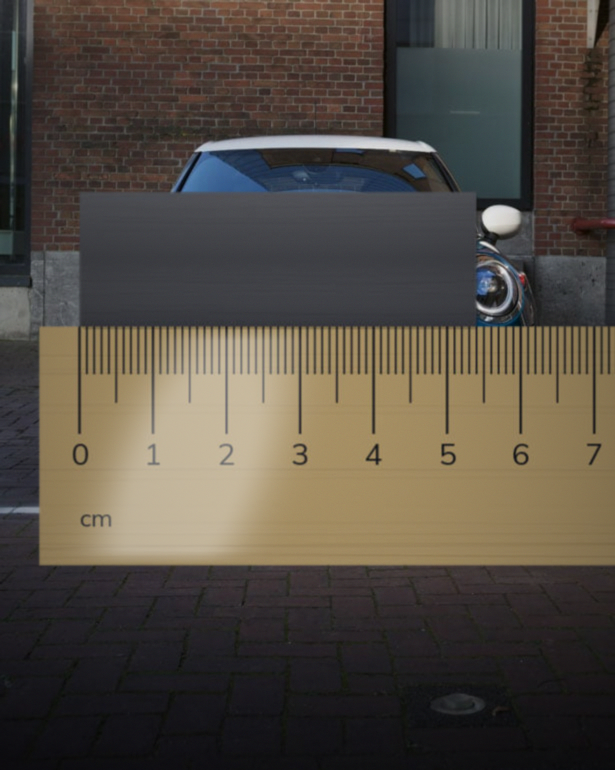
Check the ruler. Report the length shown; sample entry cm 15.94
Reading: cm 5.4
